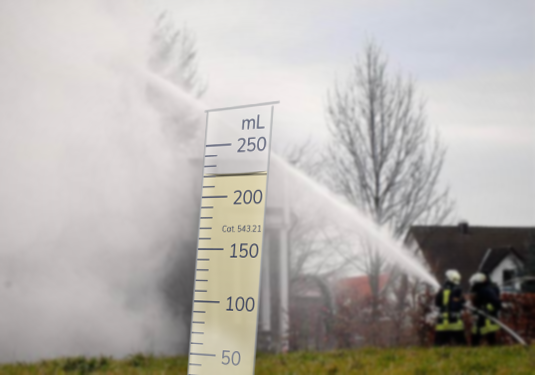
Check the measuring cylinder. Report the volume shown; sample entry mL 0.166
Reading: mL 220
